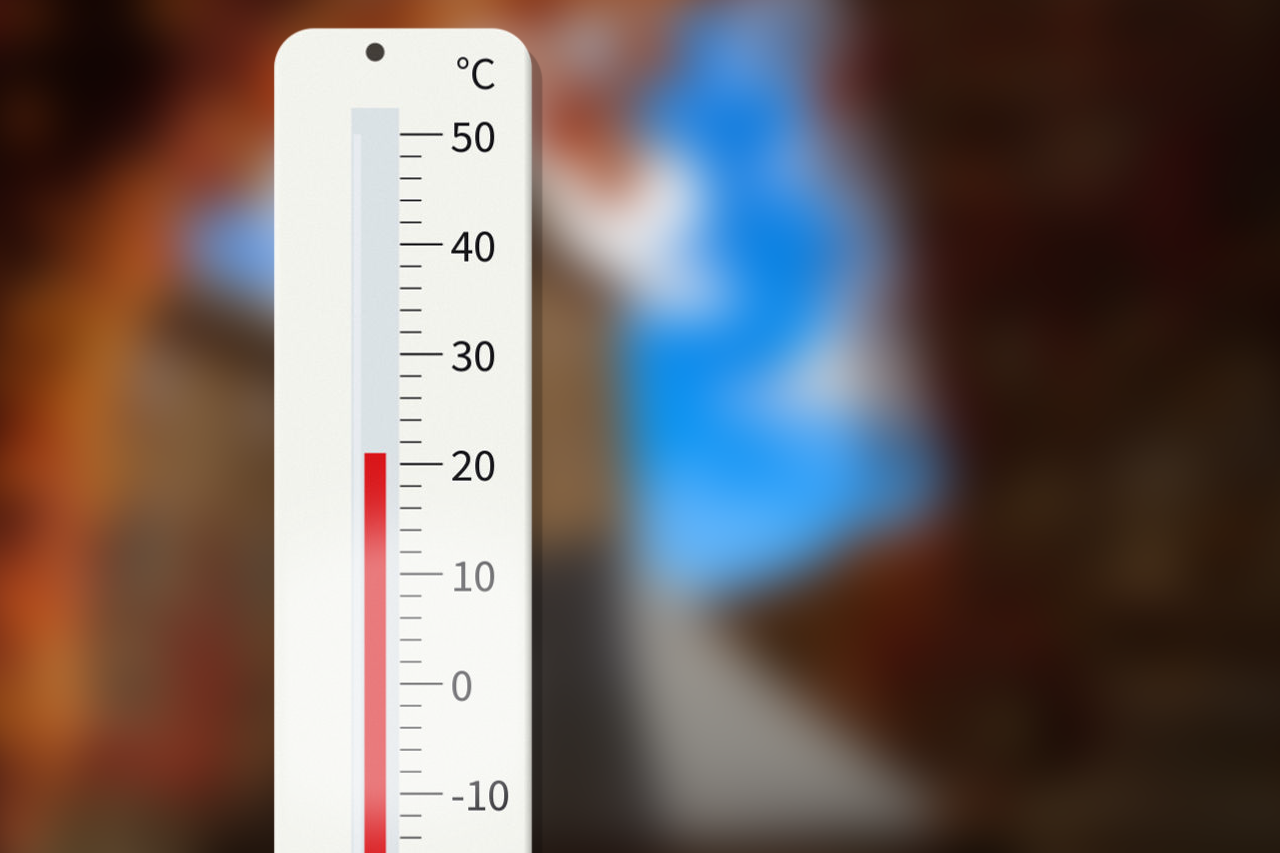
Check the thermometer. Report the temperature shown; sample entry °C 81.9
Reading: °C 21
